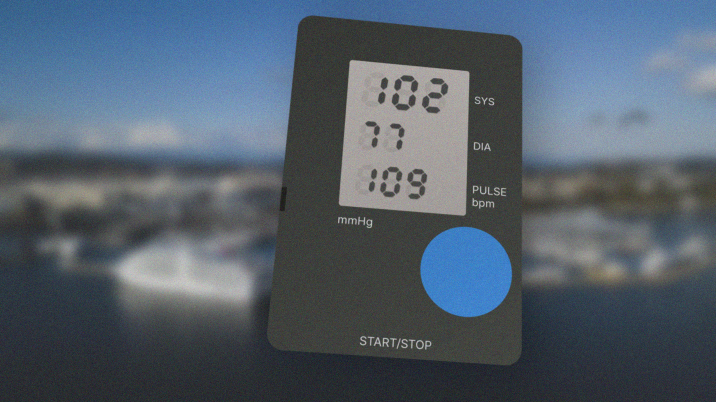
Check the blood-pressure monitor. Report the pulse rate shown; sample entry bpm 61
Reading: bpm 109
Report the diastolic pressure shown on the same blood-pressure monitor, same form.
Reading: mmHg 77
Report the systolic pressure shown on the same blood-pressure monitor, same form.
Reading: mmHg 102
